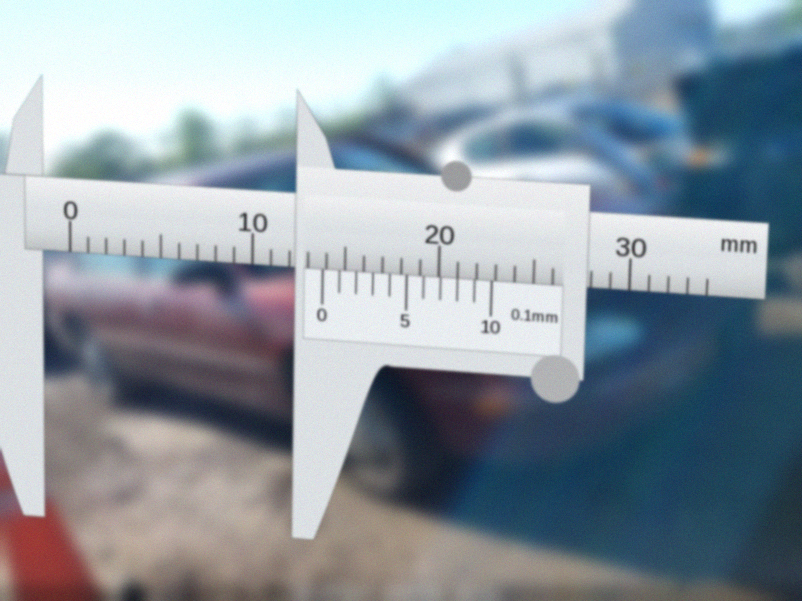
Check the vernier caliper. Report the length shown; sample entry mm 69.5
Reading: mm 13.8
